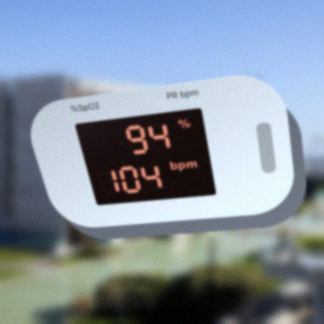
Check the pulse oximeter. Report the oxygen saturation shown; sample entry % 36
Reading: % 94
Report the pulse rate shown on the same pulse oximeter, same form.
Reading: bpm 104
